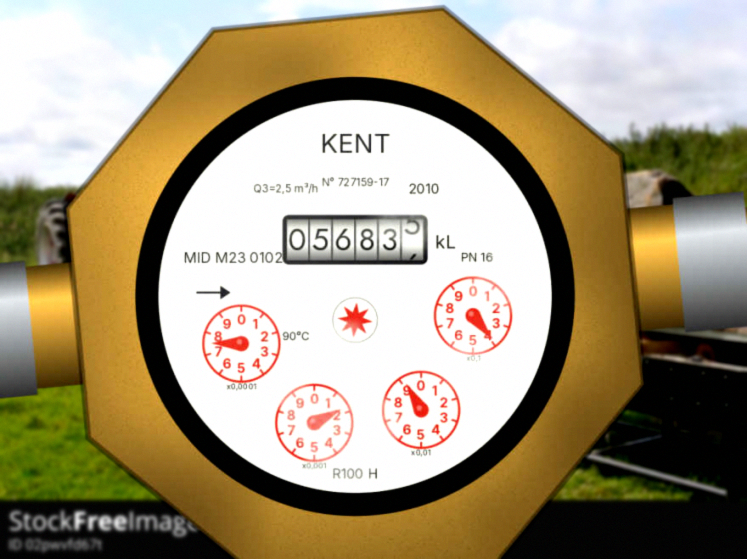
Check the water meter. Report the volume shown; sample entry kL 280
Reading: kL 56835.3917
